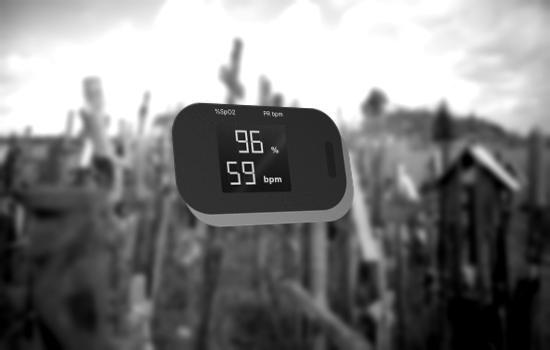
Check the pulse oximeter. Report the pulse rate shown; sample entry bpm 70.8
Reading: bpm 59
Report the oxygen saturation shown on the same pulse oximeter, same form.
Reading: % 96
